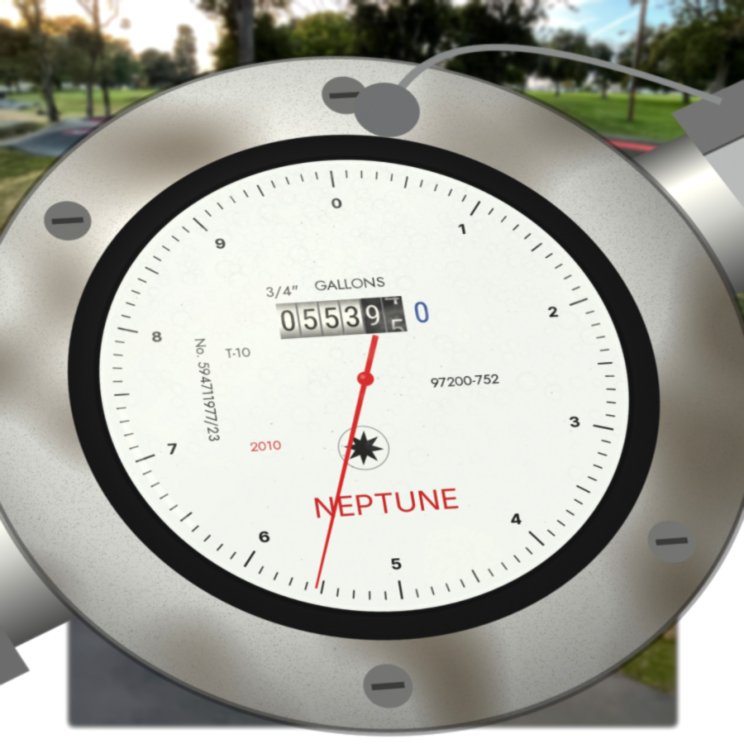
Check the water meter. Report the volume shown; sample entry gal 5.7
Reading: gal 553945.5
